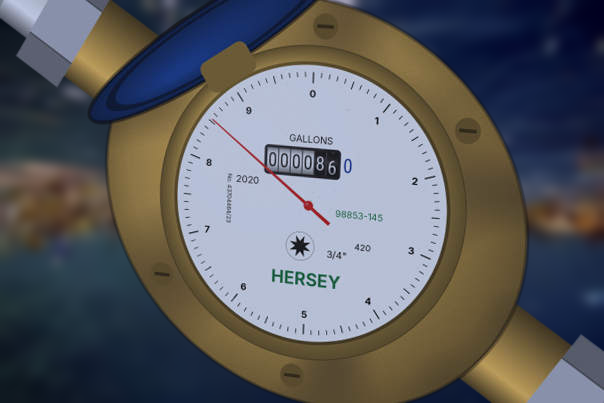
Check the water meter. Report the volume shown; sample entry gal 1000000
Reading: gal 858.5
